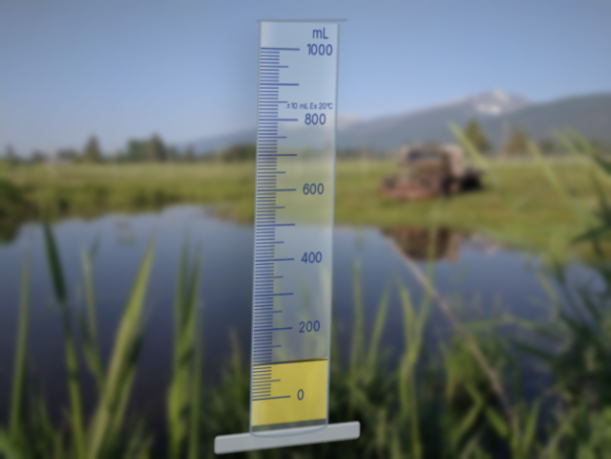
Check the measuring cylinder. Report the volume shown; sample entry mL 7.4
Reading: mL 100
